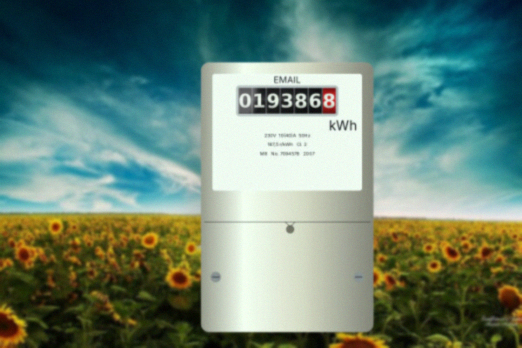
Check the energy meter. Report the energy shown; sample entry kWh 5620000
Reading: kWh 19386.8
